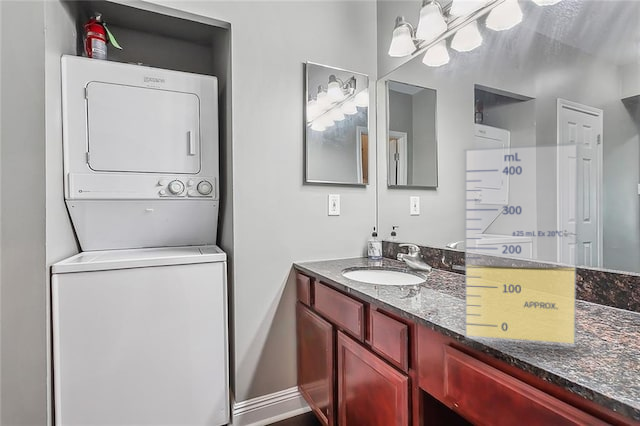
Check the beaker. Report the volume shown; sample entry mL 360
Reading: mL 150
